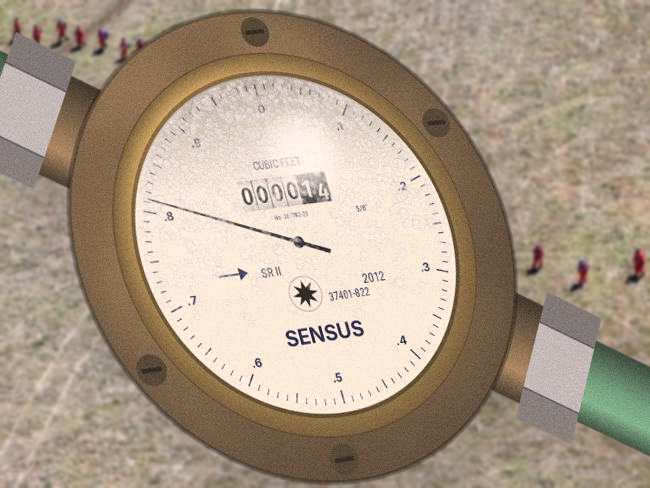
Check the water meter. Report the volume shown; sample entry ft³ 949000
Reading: ft³ 13.81
